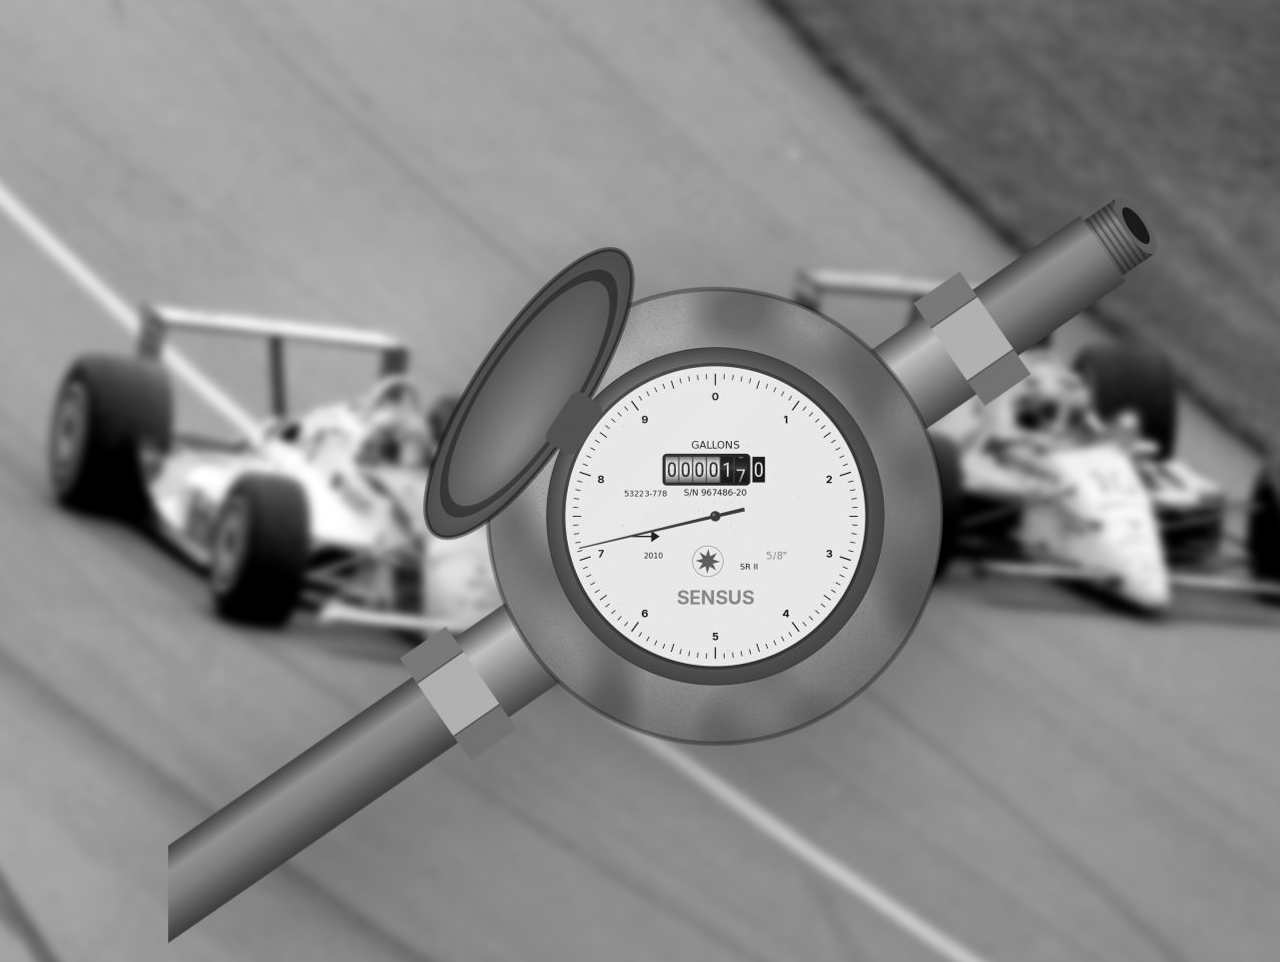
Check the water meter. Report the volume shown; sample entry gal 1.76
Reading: gal 167.1
